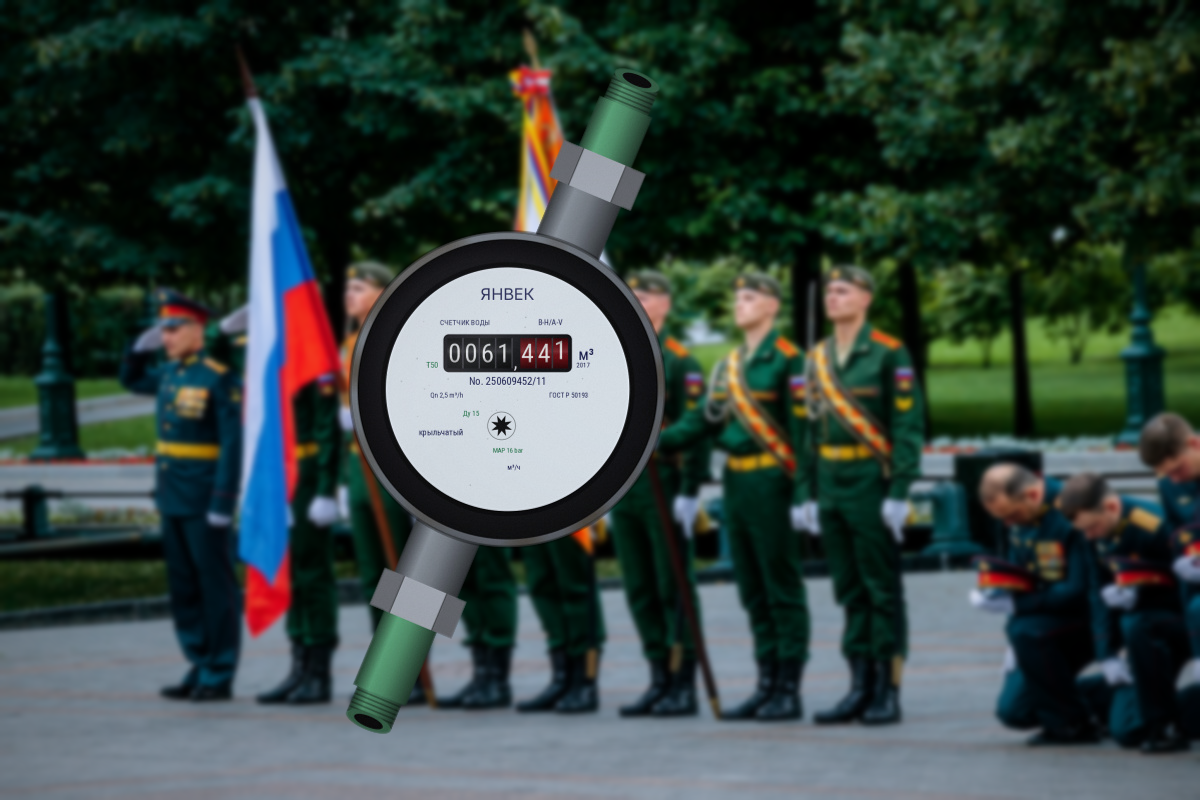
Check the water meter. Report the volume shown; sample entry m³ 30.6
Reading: m³ 61.441
